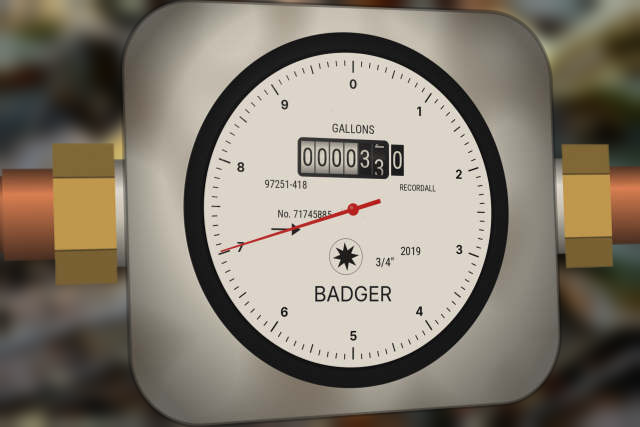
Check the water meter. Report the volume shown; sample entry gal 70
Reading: gal 327.0
